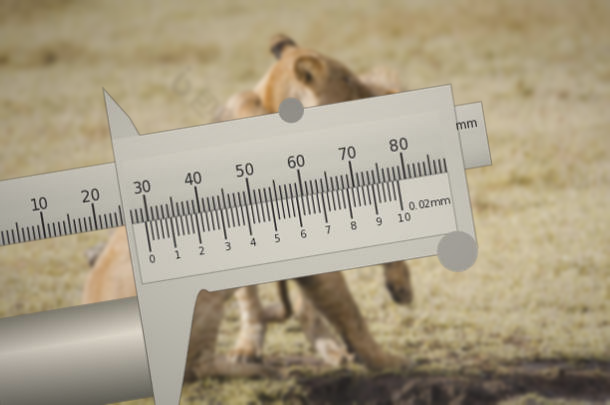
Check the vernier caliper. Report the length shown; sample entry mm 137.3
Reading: mm 29.5
